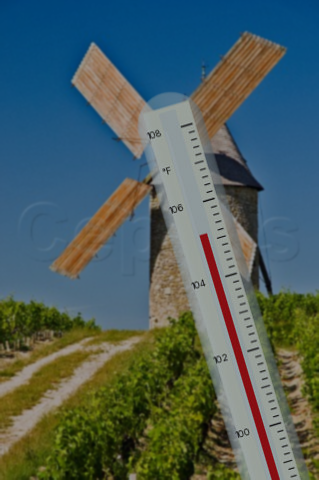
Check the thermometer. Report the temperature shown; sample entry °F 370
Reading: °F 105.2
